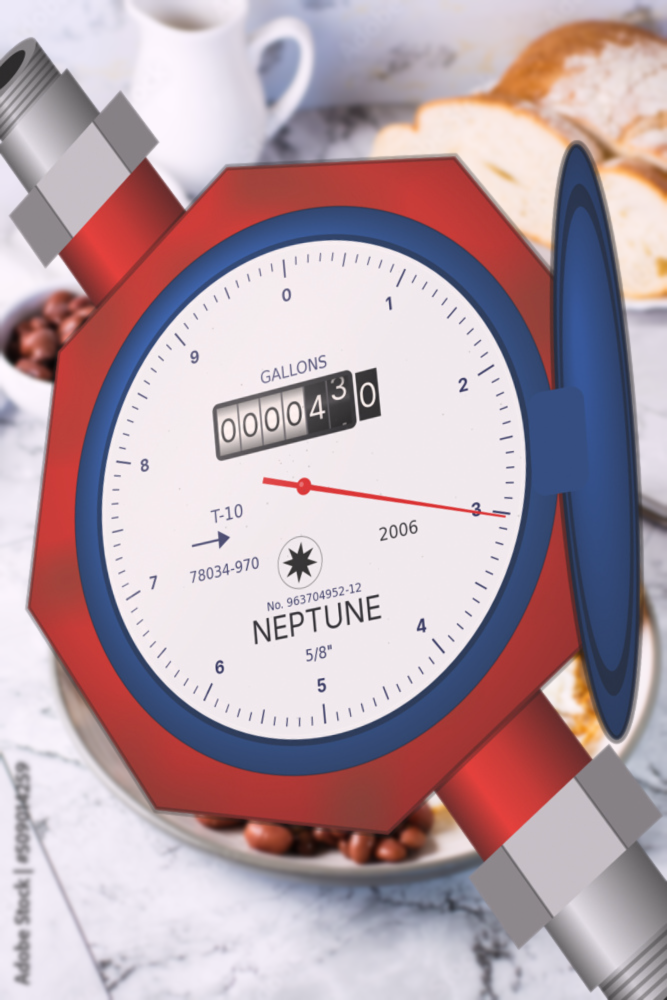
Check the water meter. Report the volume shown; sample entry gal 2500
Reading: gal 433.0
